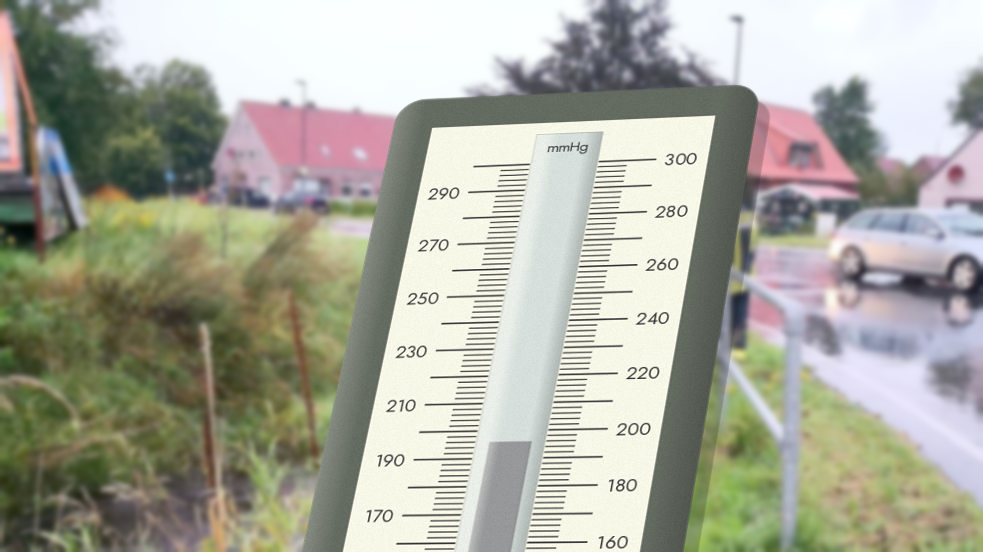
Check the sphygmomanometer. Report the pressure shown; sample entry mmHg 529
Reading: mmHg 196
